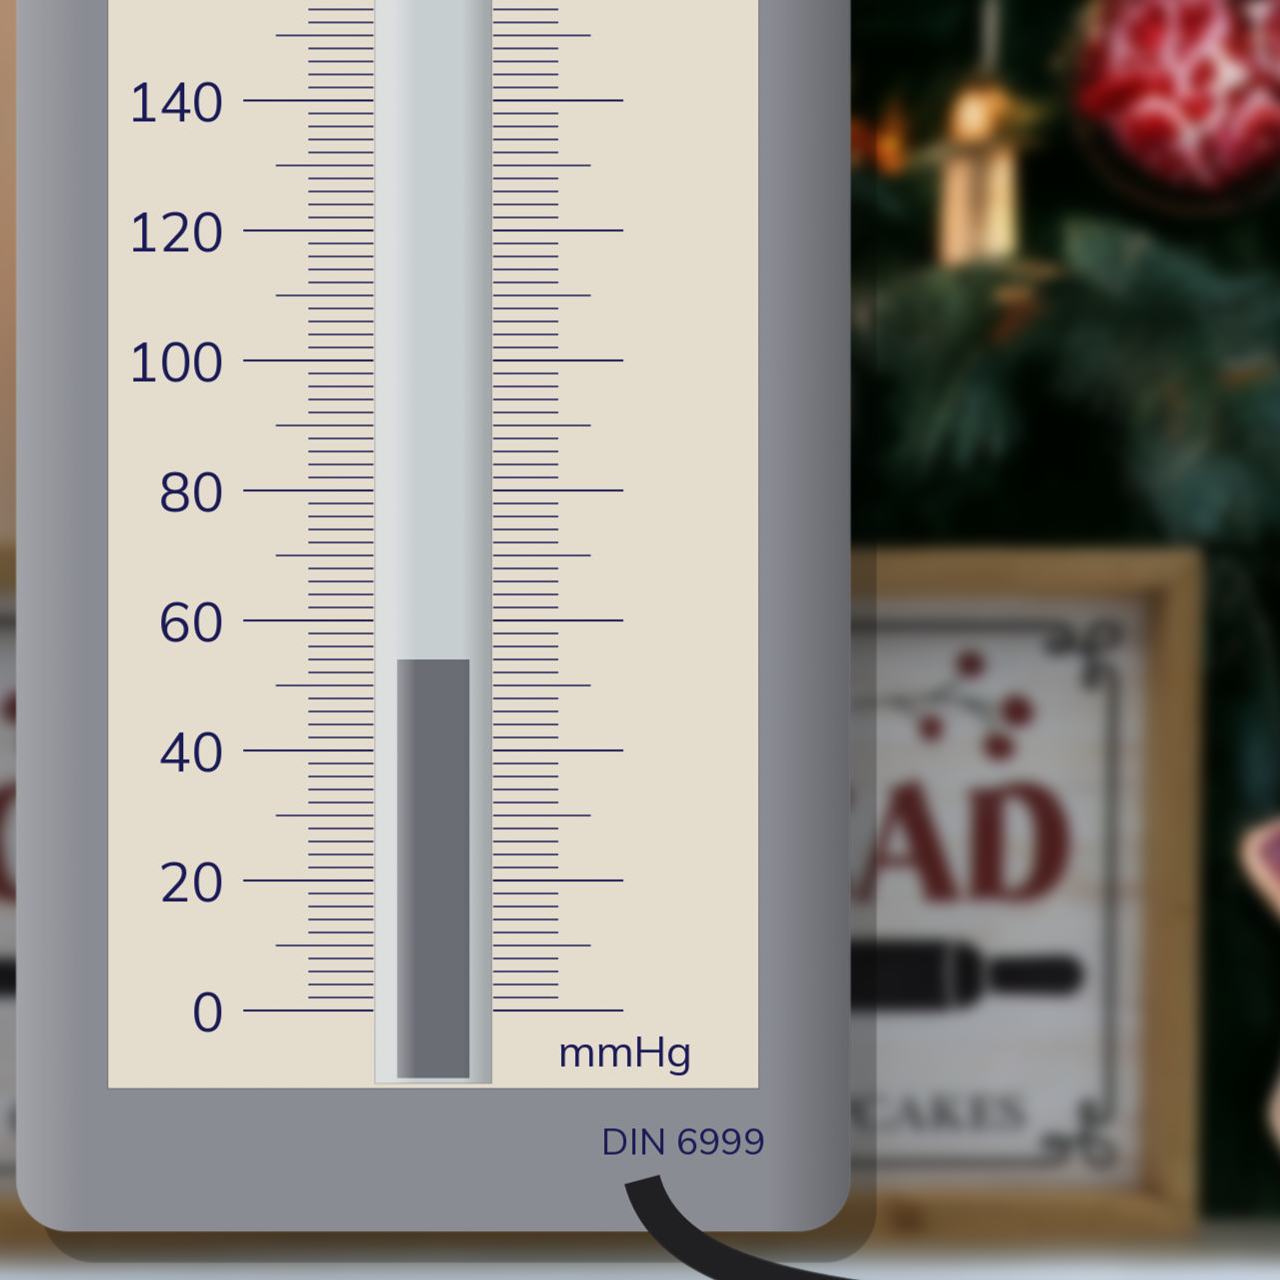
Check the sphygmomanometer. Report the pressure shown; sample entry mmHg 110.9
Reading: mmHg 54
